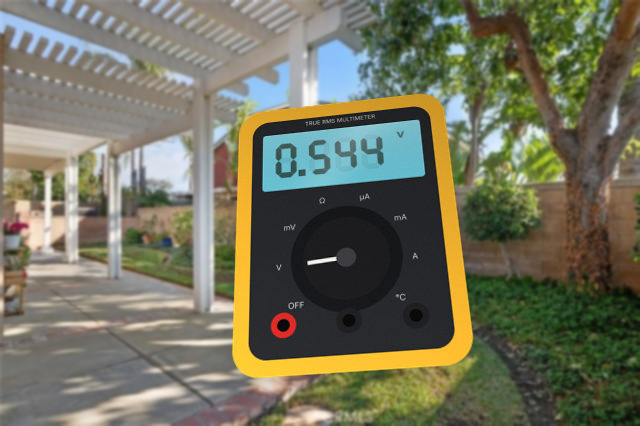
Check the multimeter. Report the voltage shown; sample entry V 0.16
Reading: V 0.544
